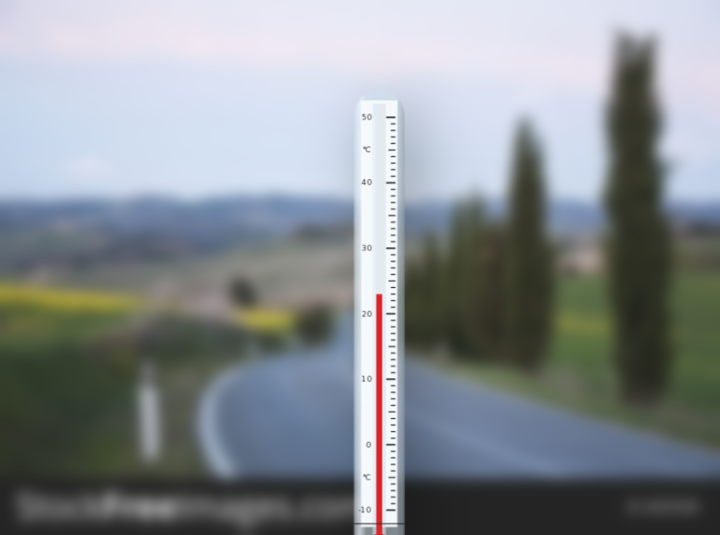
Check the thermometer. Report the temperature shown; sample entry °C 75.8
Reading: °C 23
